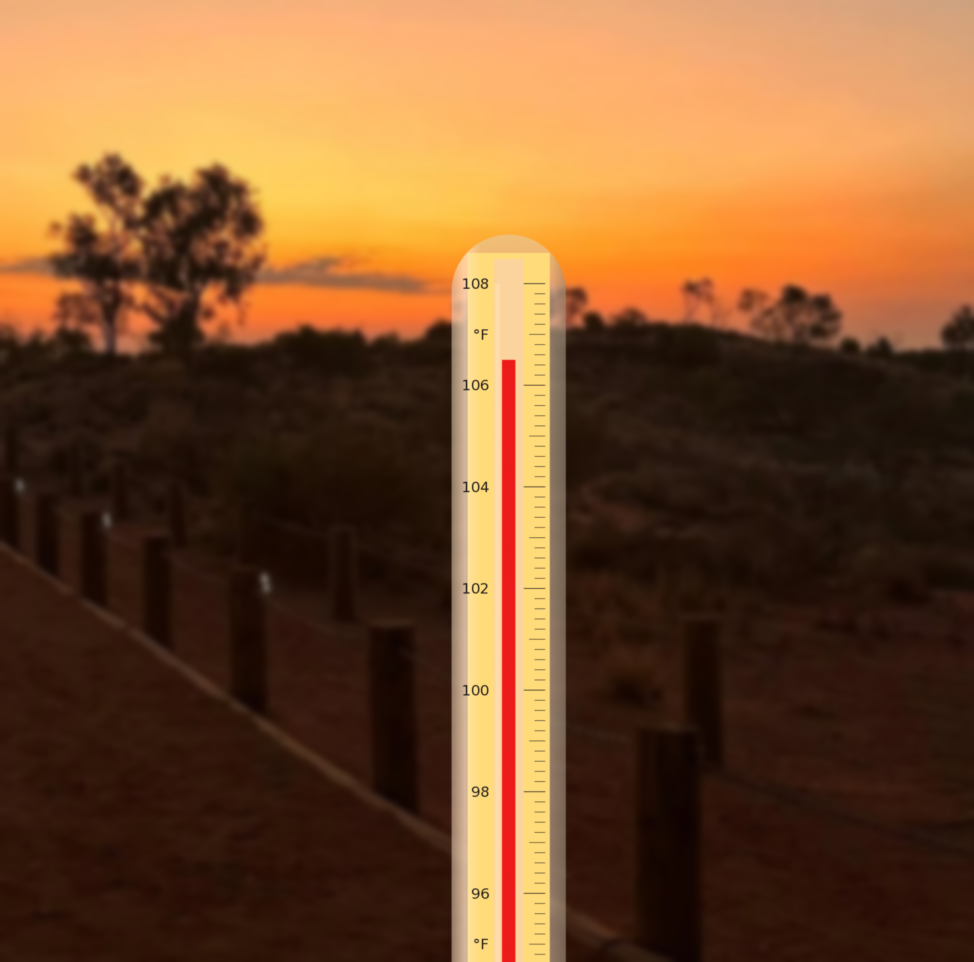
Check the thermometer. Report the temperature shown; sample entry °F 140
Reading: °F 106.5
